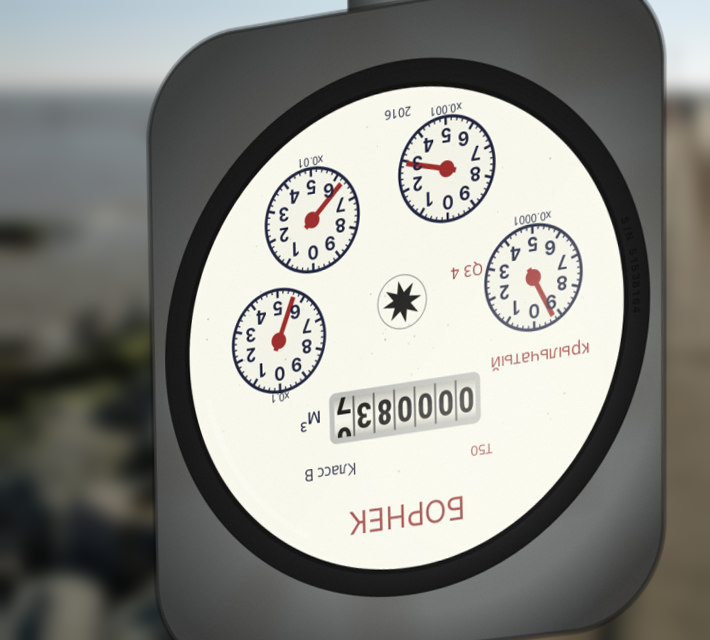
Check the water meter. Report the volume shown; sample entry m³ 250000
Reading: m³ 836.5629
